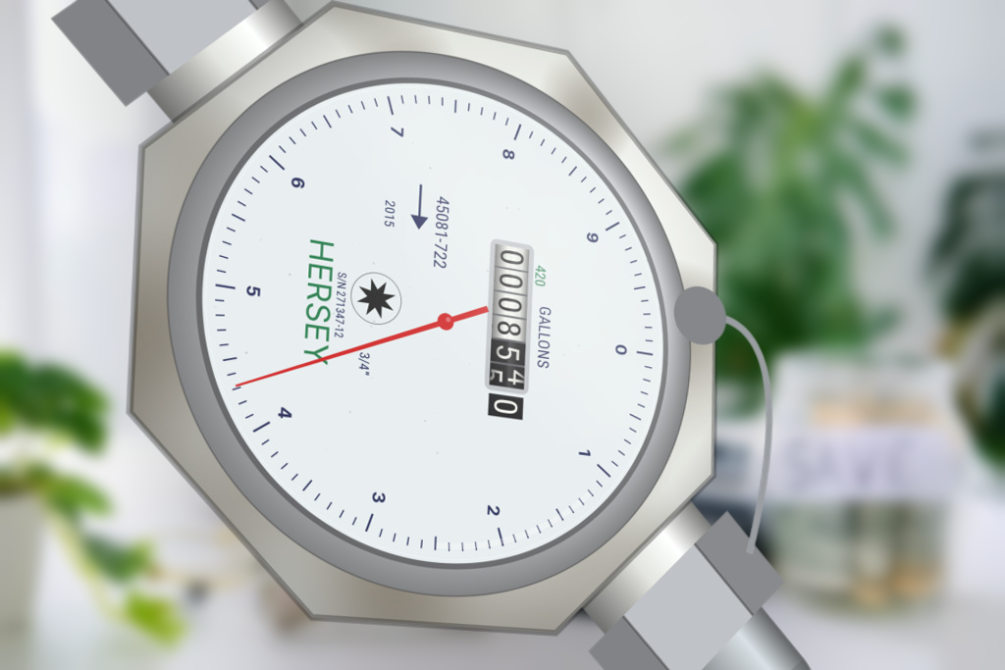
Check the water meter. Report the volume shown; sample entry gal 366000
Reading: gal 8544.3
